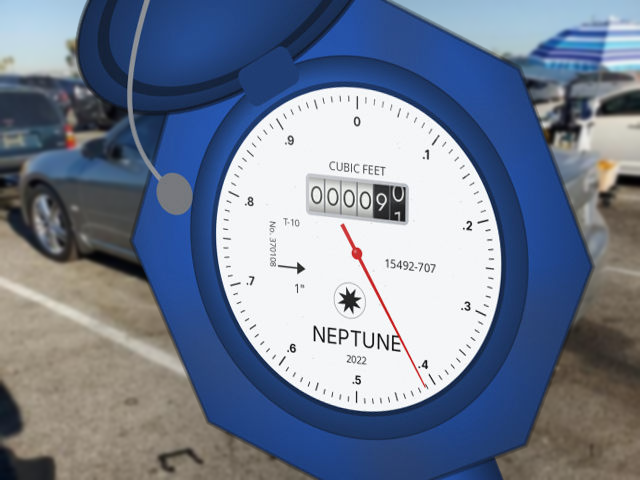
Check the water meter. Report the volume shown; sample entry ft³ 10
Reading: ft³ 90.41
